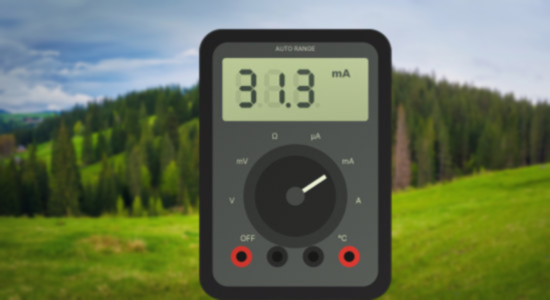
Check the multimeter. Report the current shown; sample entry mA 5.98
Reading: mA 31.3
